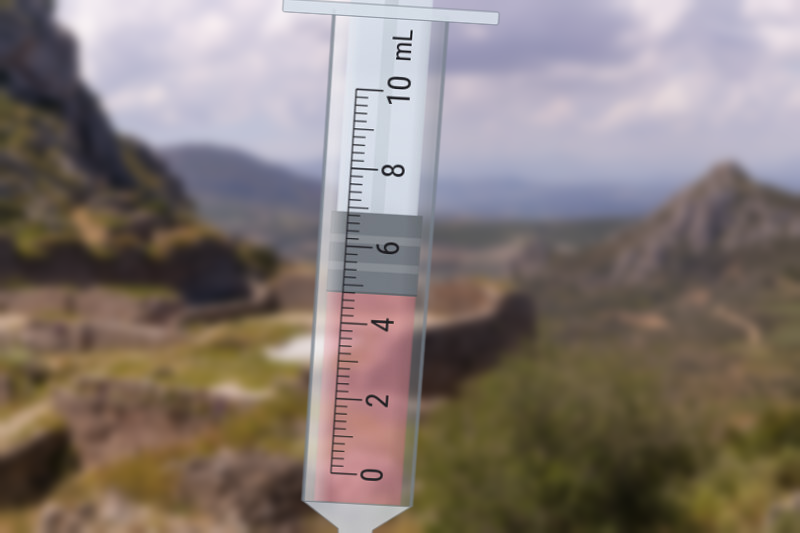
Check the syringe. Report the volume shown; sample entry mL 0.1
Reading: mL 4.8
